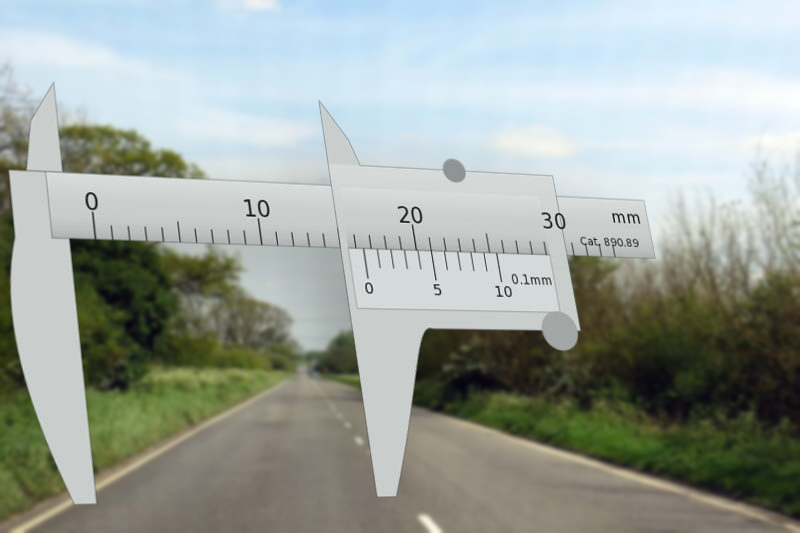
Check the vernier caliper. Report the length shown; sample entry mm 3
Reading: mm 16.5
